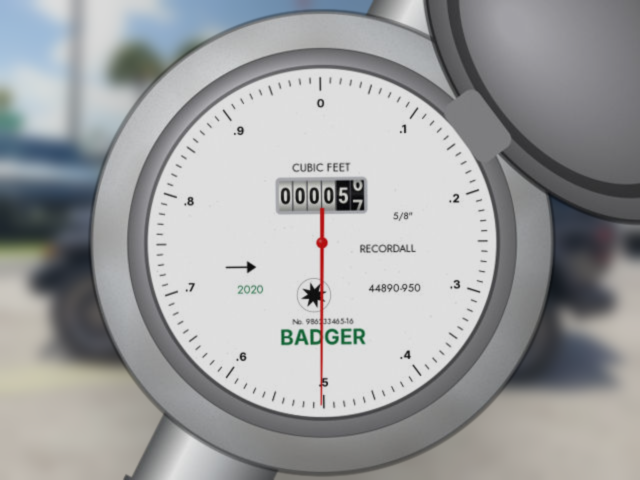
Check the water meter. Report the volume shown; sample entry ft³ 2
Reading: ft³ 56.50
